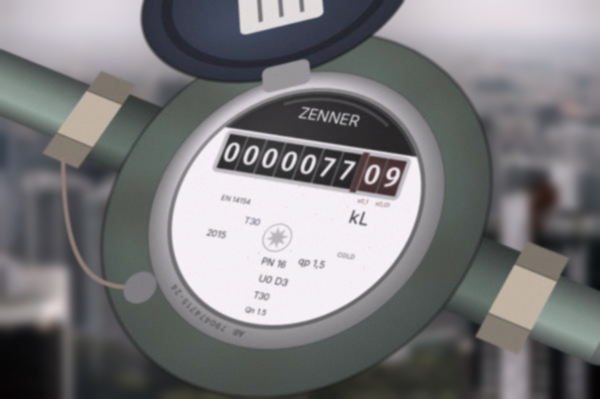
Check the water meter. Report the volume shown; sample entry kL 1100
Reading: kL 77.09
